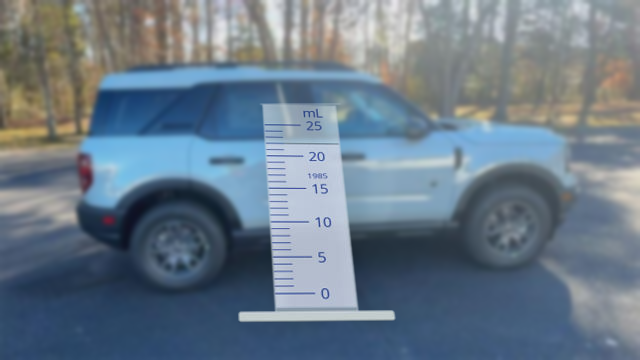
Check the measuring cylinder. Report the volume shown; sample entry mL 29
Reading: mL 22
